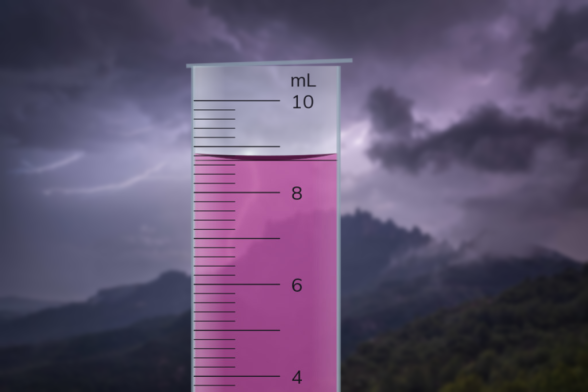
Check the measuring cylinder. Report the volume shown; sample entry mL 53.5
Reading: mL 8.7
